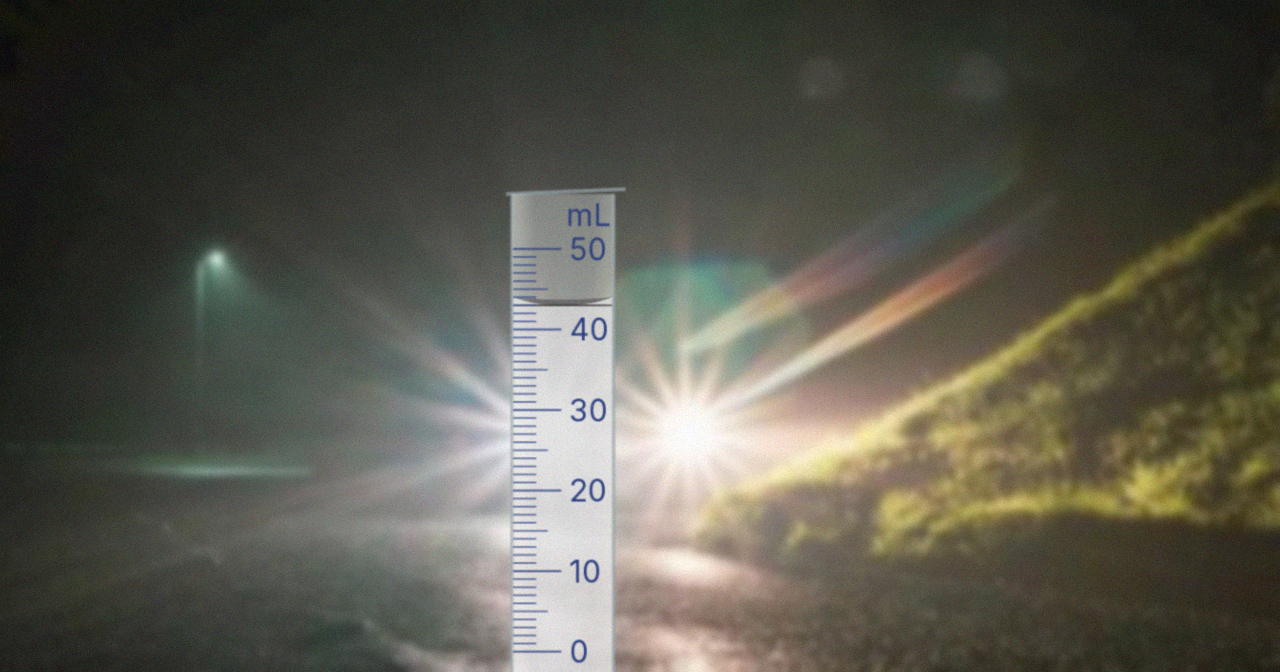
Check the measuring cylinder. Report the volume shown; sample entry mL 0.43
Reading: mL 43
